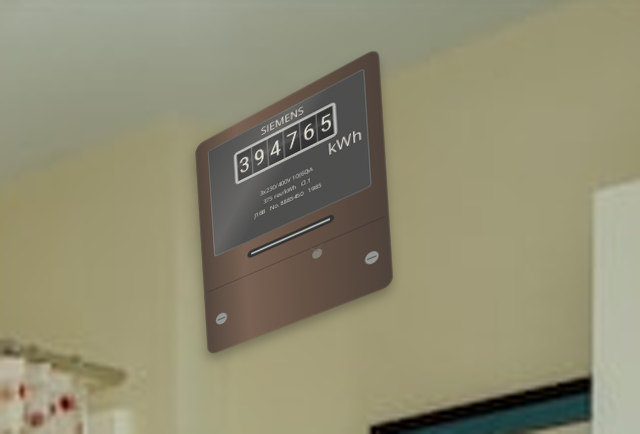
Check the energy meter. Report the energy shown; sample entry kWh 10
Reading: kWh 394765
